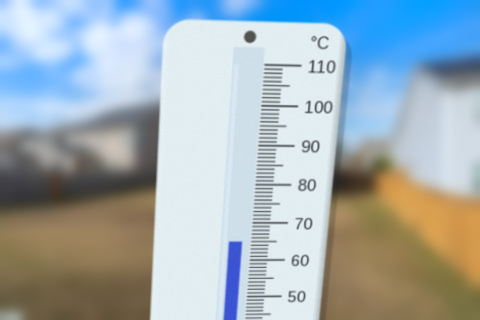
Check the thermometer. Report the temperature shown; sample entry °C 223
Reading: °C 65
